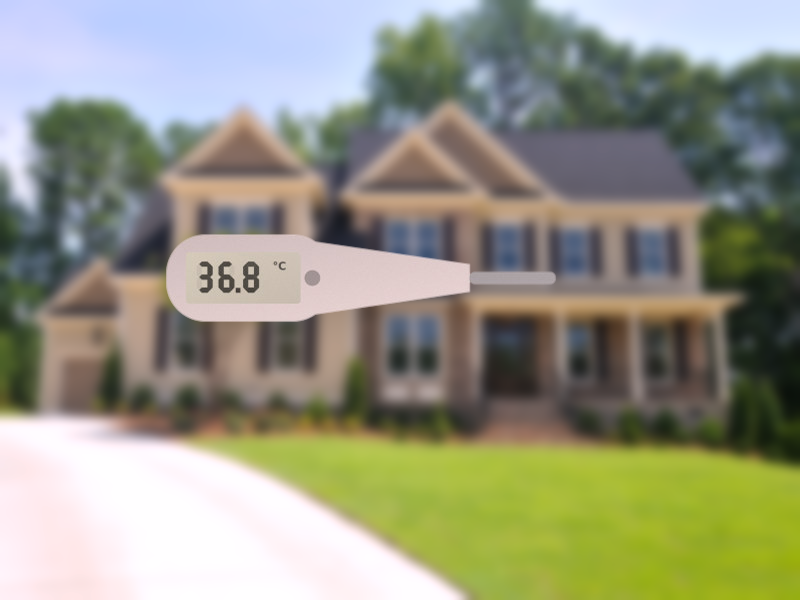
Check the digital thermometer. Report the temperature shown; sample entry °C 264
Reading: °C 36.8
